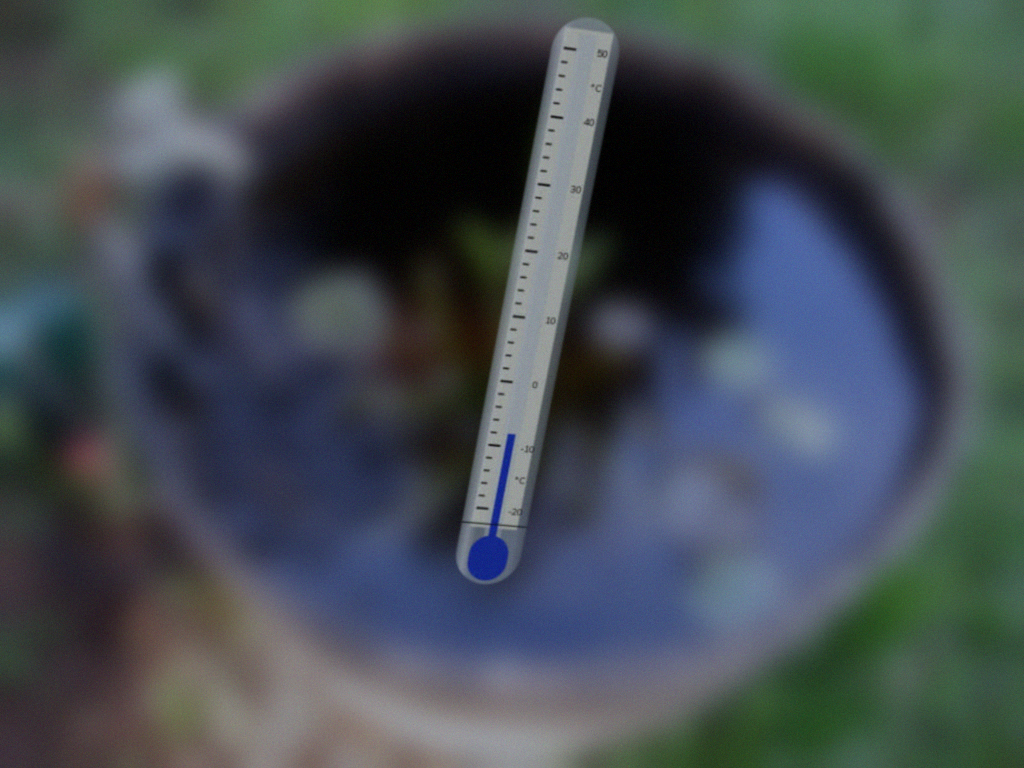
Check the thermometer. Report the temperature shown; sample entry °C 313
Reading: °C -8
